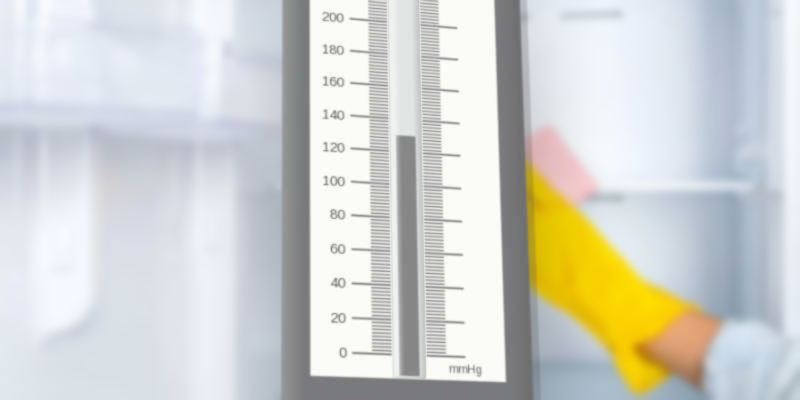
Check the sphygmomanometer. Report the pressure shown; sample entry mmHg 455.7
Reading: mmHg 130
